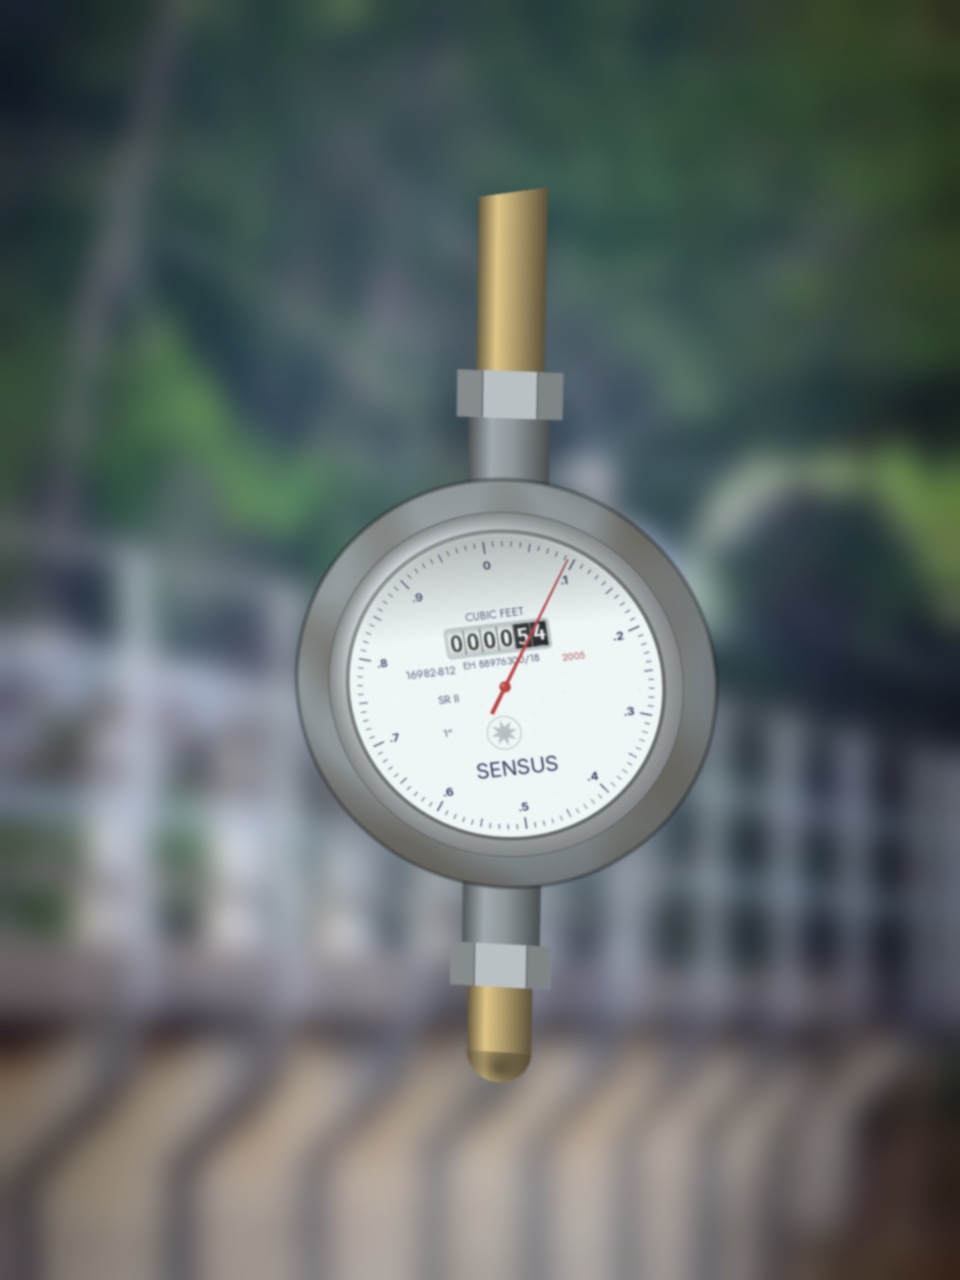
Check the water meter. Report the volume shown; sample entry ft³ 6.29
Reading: ft³ 54.09
